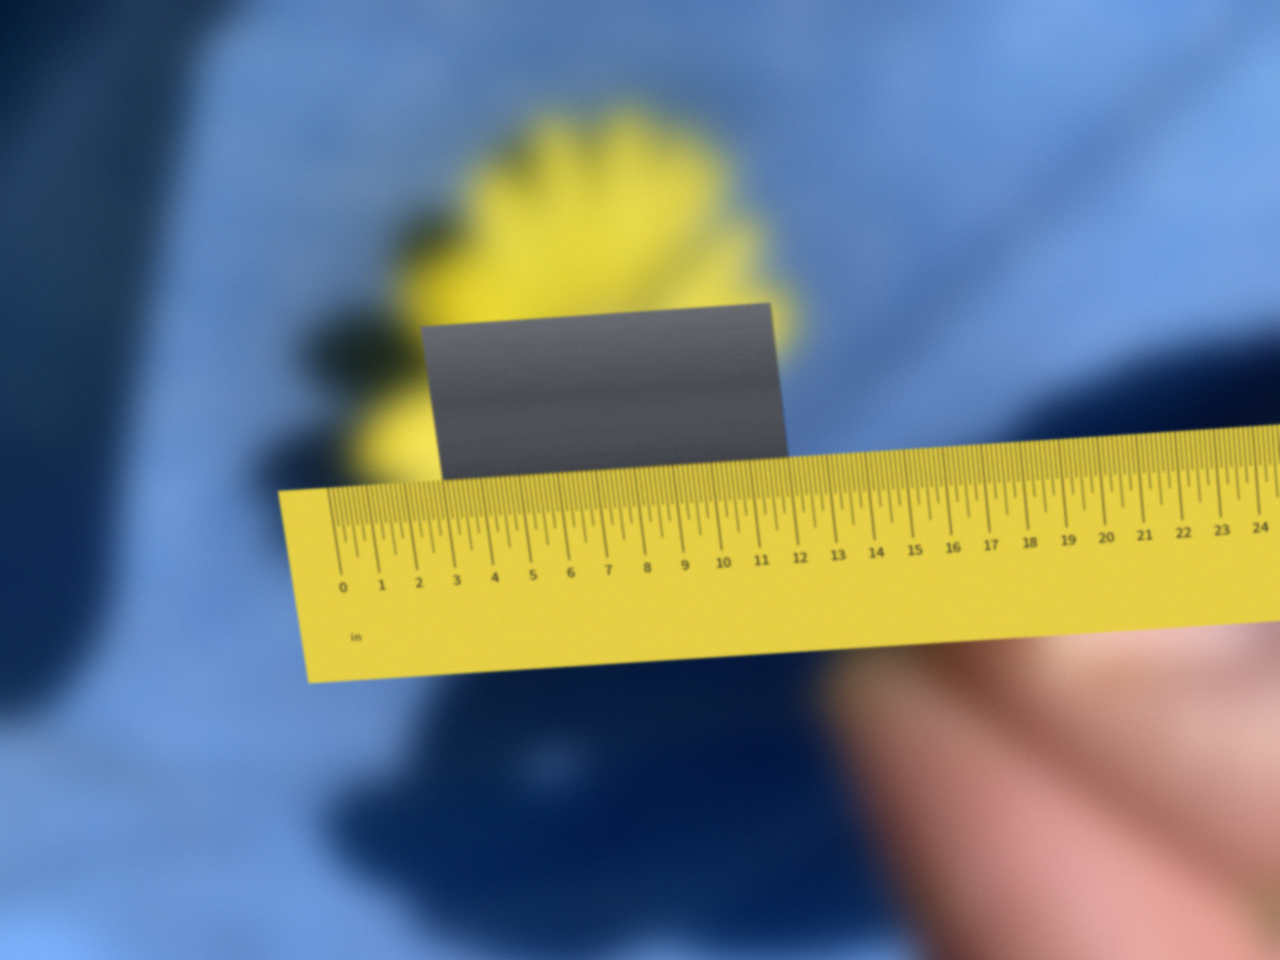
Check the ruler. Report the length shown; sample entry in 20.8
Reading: in 9
